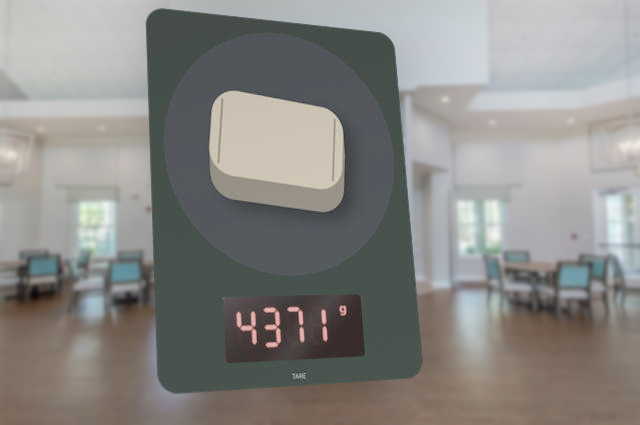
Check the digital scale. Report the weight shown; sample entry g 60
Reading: g 4371
